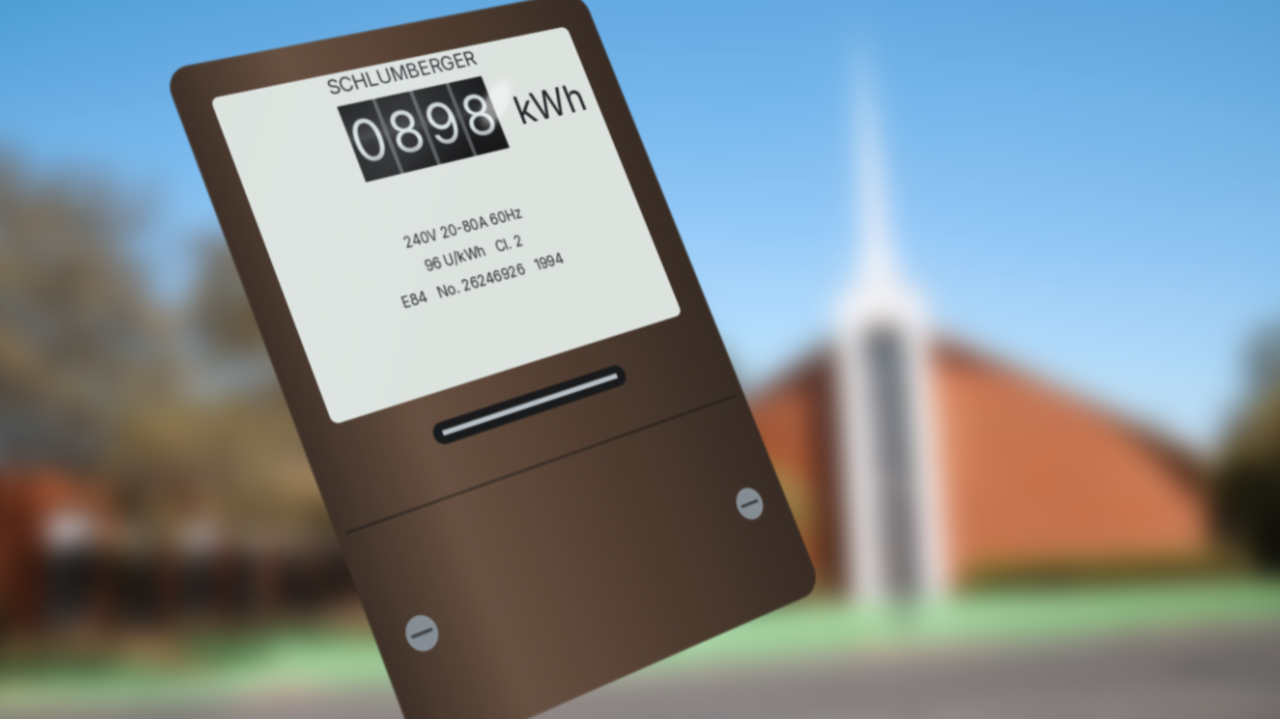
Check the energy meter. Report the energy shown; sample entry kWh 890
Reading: kWh 898
